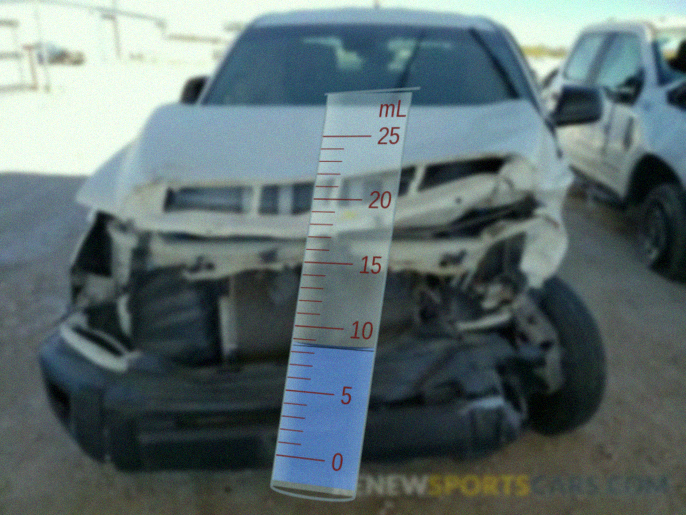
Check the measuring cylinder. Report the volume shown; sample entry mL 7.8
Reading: mL 8.5
